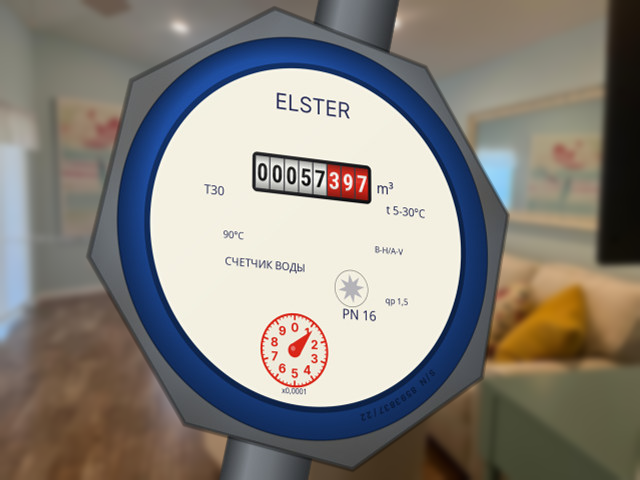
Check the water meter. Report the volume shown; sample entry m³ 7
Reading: m³ 57.3971
